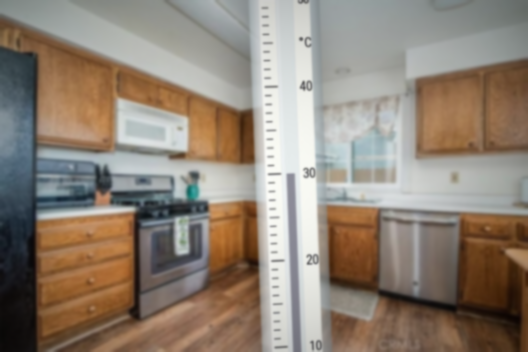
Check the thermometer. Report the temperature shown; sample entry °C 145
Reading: °C 30
